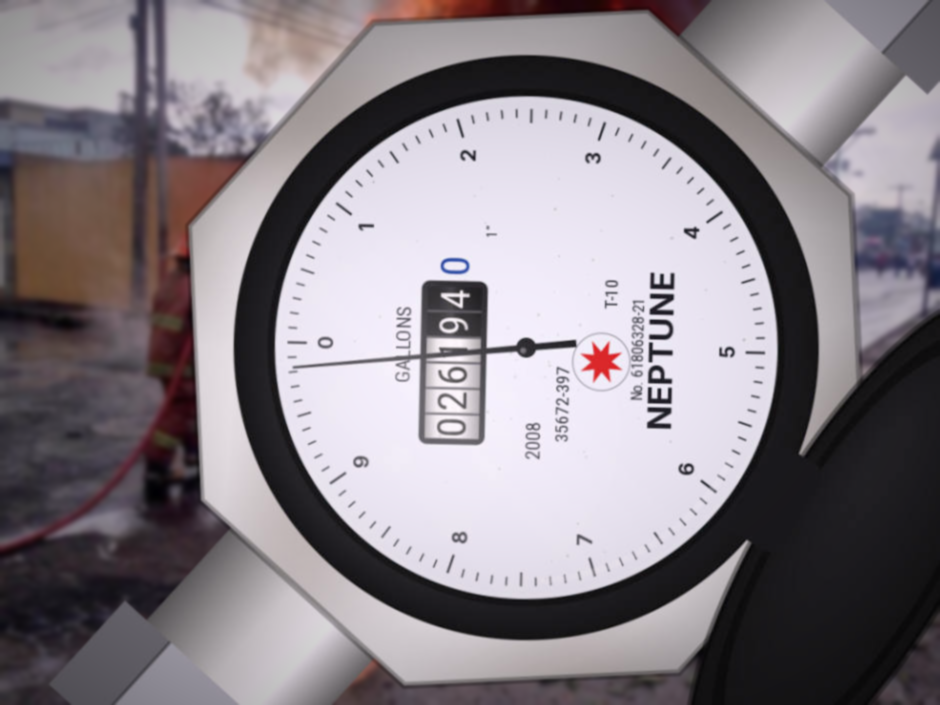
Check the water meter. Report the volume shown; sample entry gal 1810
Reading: gal 261939.8
